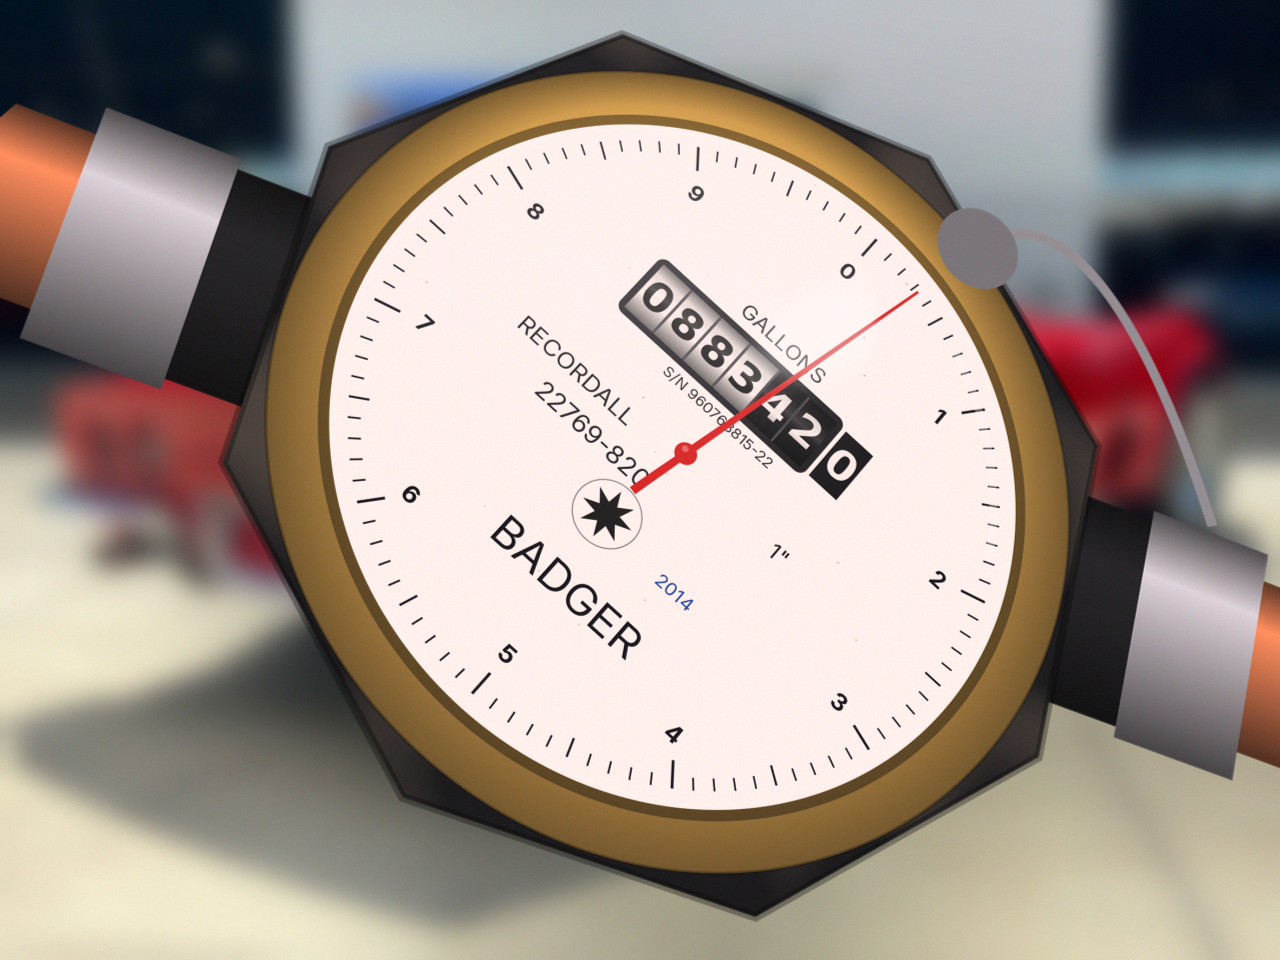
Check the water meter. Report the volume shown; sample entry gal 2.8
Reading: gal 883420.3
